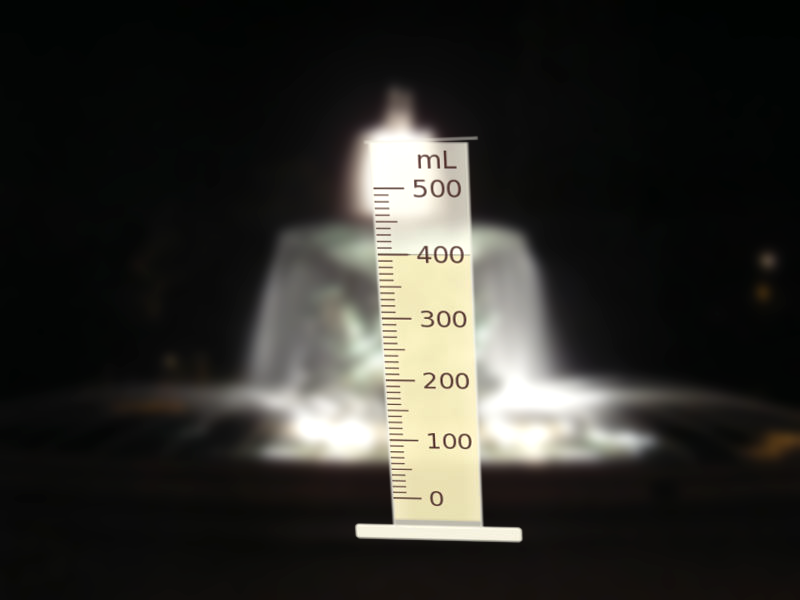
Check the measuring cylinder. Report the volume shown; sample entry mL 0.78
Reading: mL 400
